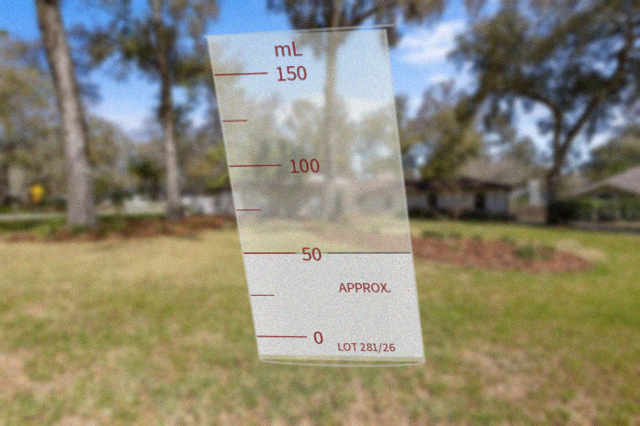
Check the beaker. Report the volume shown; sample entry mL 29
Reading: mL 50
